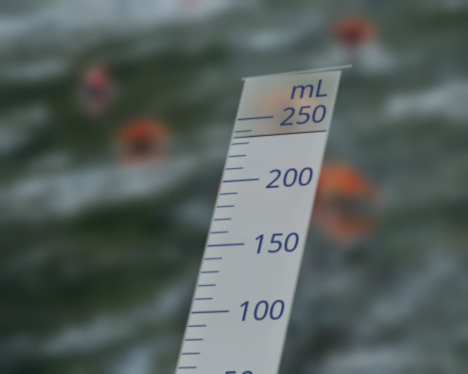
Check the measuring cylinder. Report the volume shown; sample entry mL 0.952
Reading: mL 235
